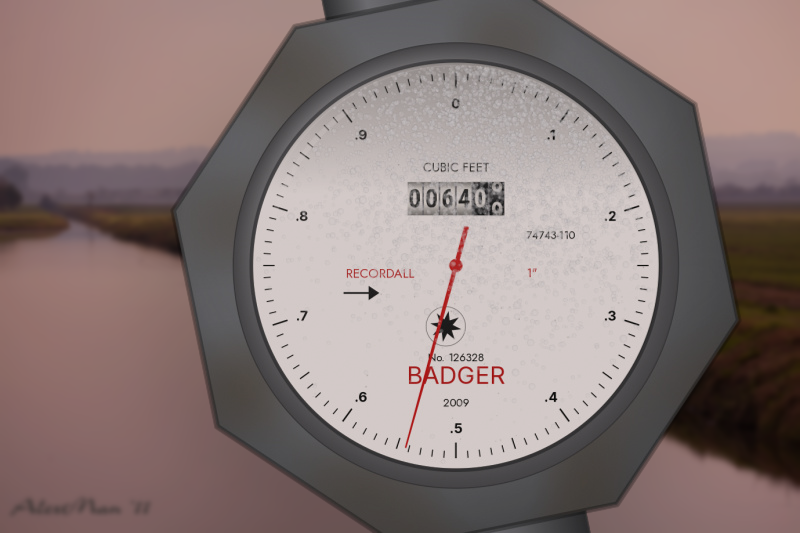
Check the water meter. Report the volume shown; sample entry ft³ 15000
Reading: ft³ 6408.54
